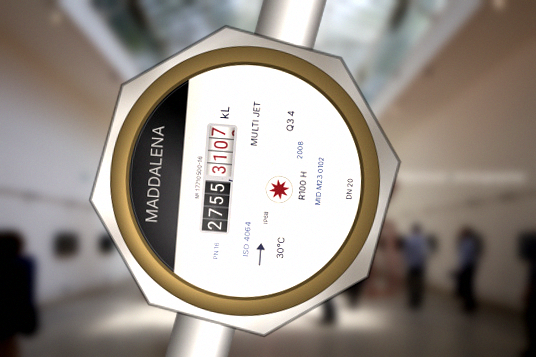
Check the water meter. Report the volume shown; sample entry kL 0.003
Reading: kL 2755.3107
